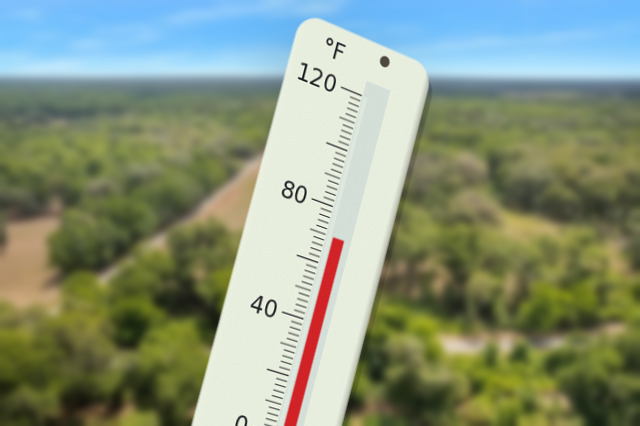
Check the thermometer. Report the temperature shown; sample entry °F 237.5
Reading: °F 70
